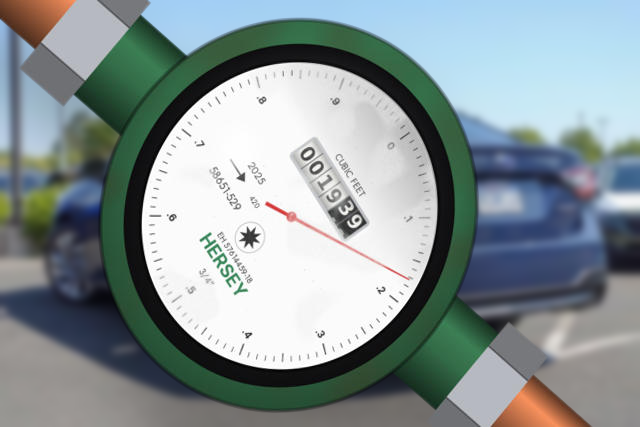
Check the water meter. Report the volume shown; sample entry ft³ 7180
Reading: ft³ 1939.17
